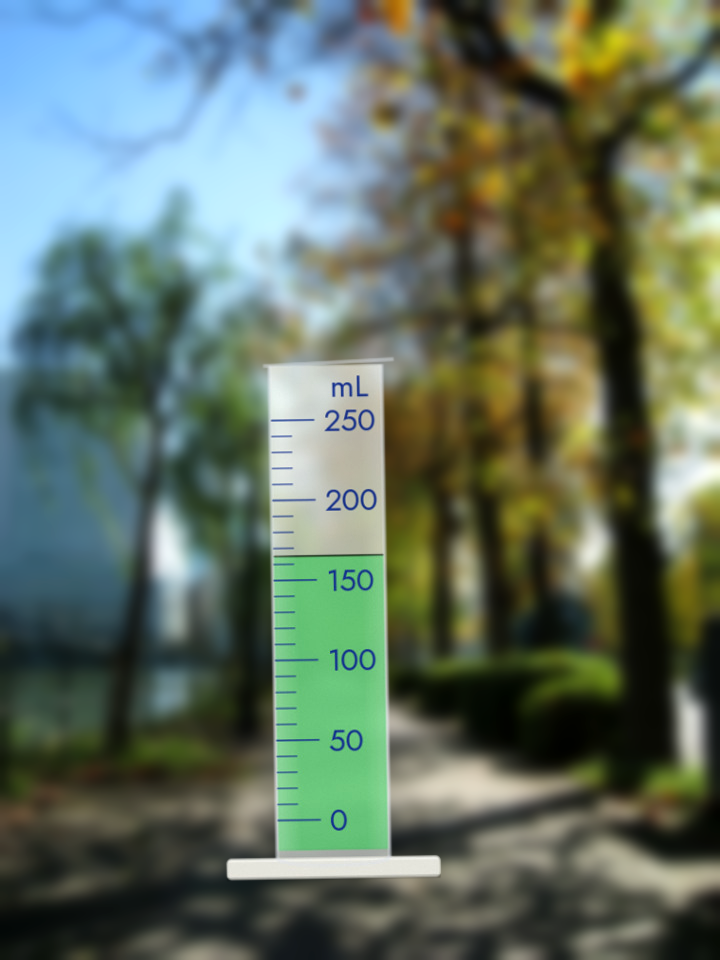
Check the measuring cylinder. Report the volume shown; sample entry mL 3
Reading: mL 165
